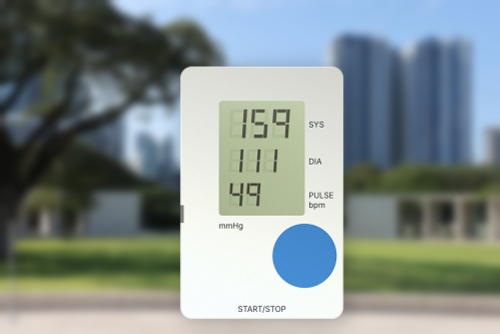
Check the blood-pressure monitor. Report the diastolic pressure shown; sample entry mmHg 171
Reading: mmHg 111
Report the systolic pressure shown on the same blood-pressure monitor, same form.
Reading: mmHg 159
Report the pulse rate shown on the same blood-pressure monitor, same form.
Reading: bpm 49
